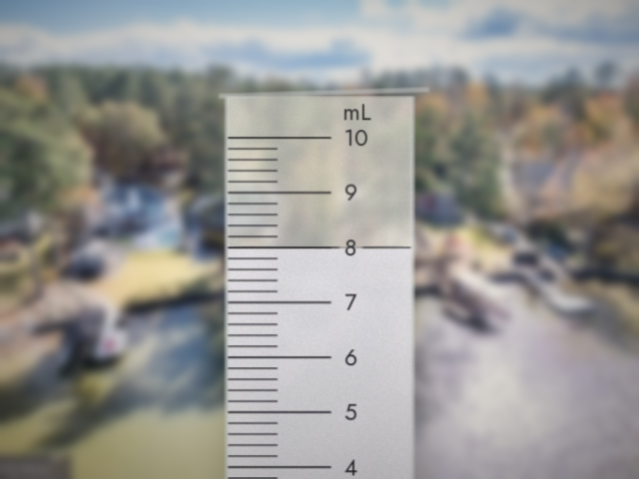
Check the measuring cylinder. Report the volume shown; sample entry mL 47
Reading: mL 8
